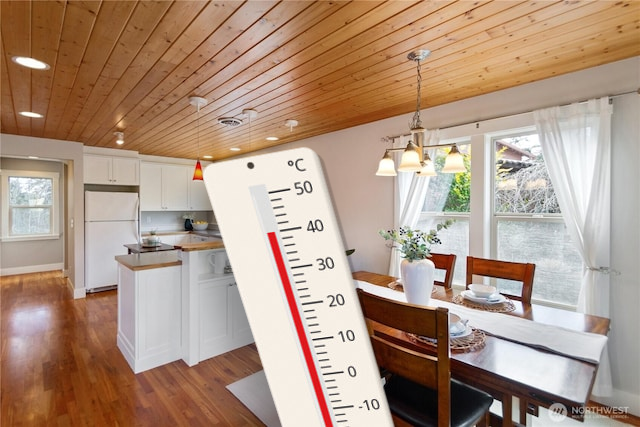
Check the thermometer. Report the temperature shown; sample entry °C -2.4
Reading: °C 40
